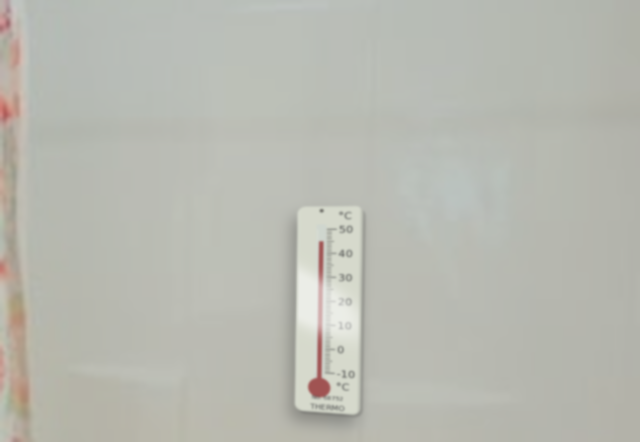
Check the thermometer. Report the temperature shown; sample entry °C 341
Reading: °C 45
